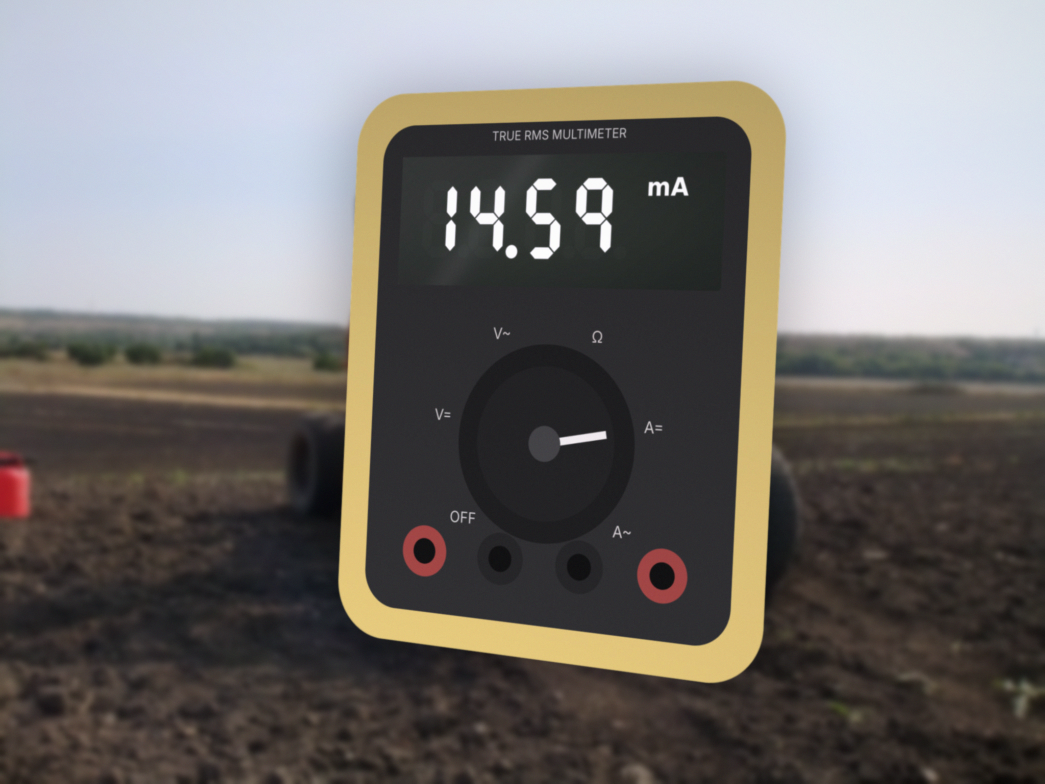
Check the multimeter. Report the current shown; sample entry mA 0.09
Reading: mA 14.59
